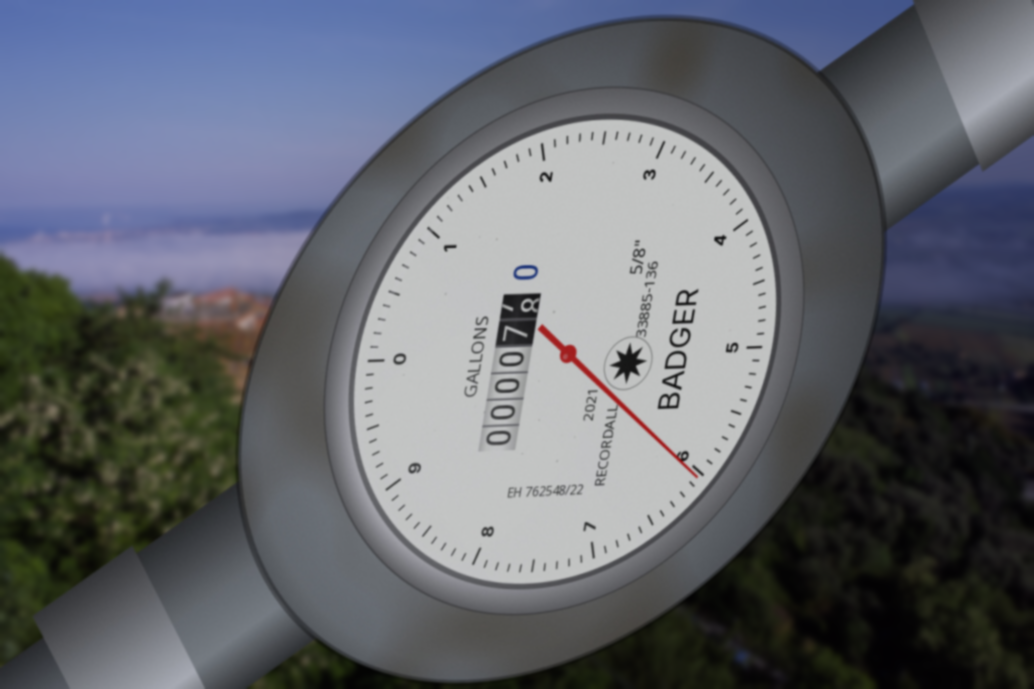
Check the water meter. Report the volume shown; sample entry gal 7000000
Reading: gal 776.0
